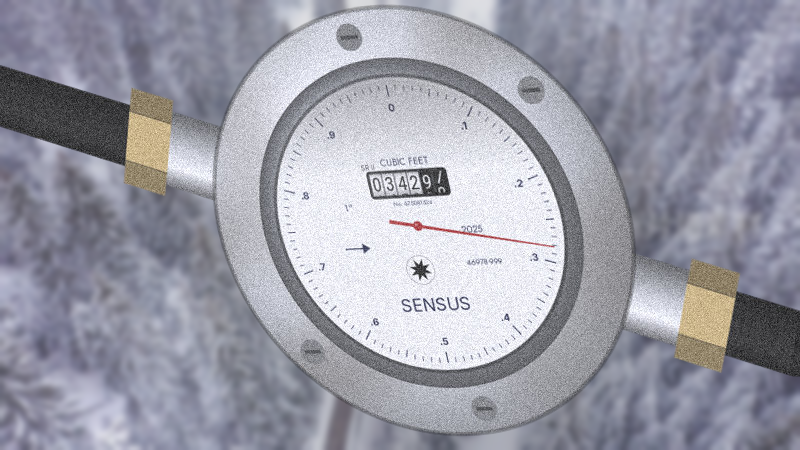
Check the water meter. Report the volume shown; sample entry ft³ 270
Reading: ft³ 34297.28
